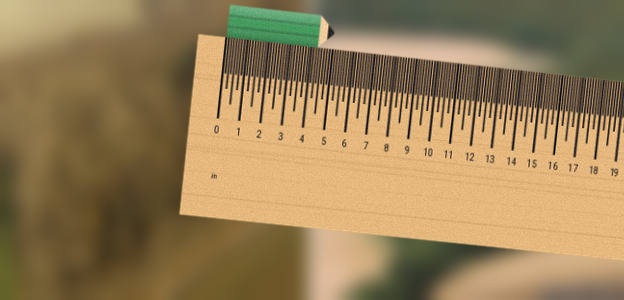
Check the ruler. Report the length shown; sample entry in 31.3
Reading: in 5
